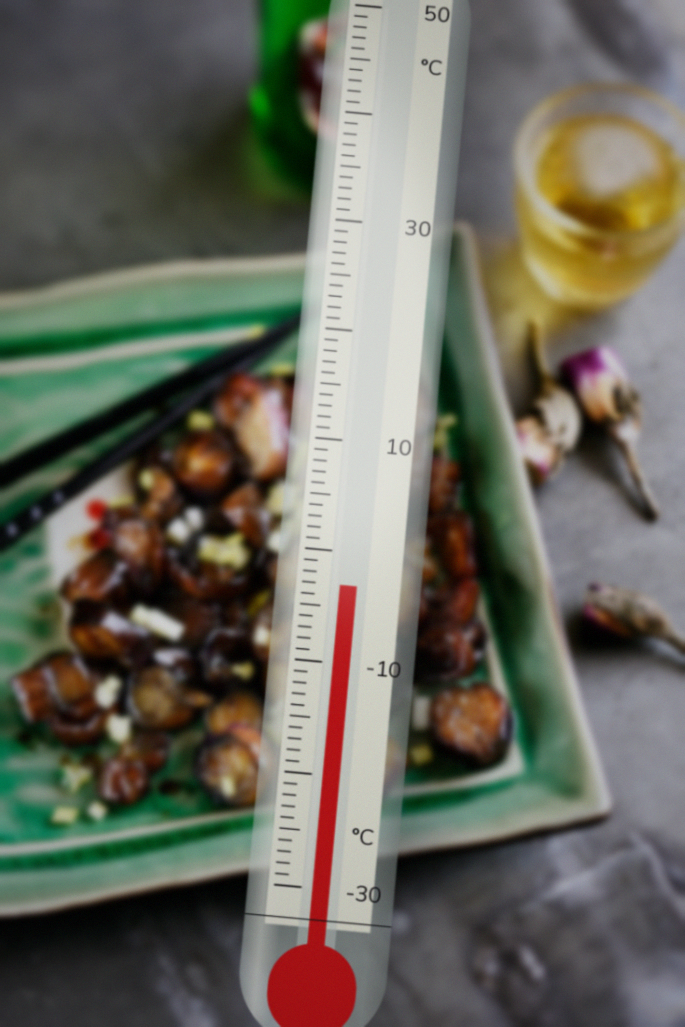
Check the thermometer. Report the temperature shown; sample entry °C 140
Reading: °C -3
